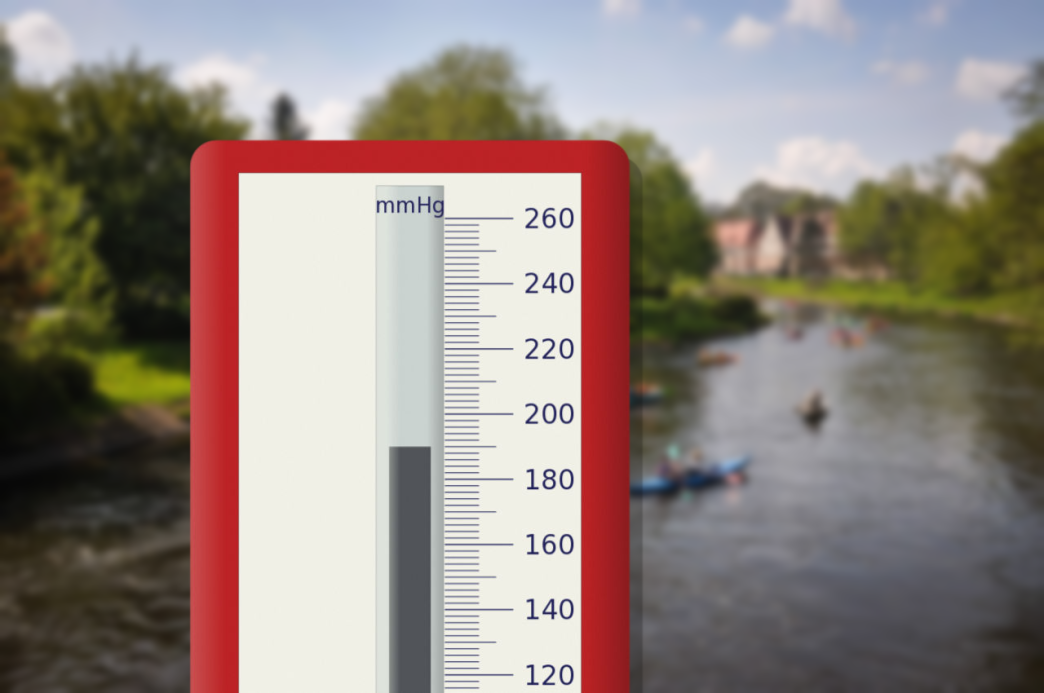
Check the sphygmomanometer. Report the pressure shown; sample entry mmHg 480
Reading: mmHg 190
